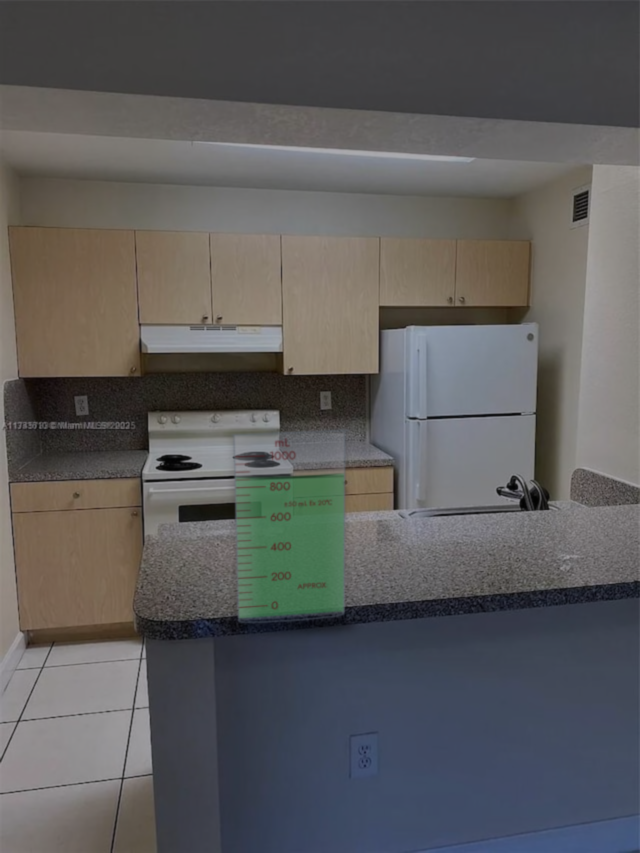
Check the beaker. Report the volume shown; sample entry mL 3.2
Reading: mL 850
